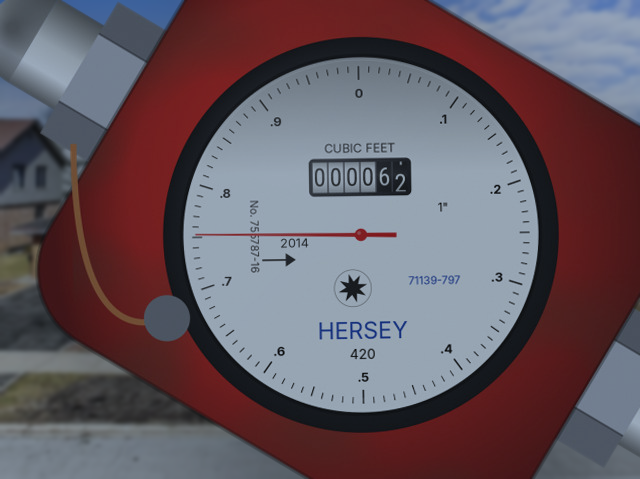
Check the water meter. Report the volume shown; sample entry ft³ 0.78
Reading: ft³ 61.75
